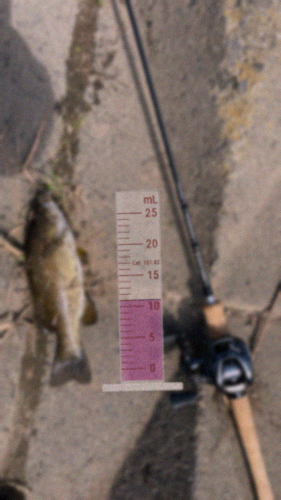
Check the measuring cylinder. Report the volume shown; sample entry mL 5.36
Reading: mL 11
